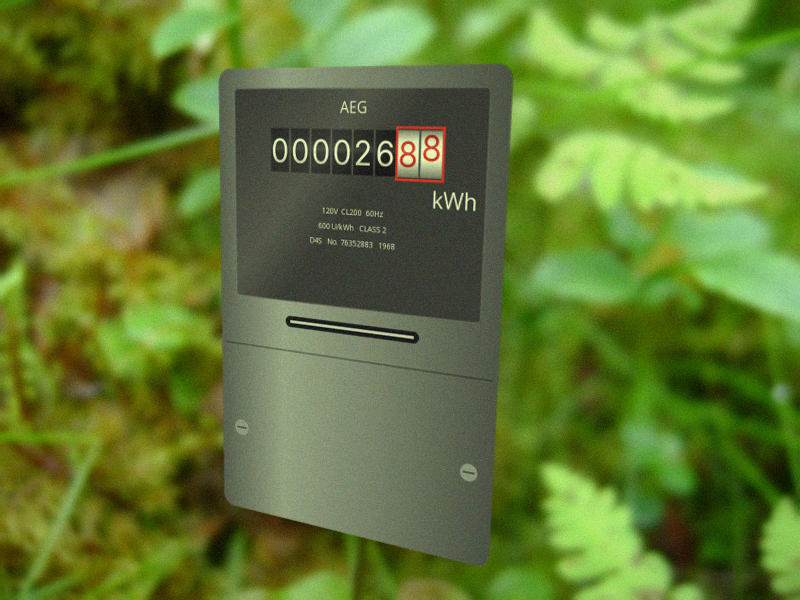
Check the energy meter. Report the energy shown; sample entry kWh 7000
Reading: kWh 26.88
